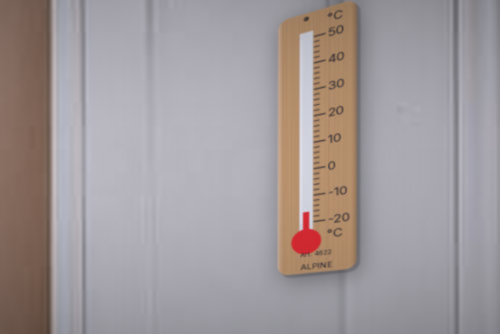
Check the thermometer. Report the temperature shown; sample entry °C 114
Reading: °C -16
